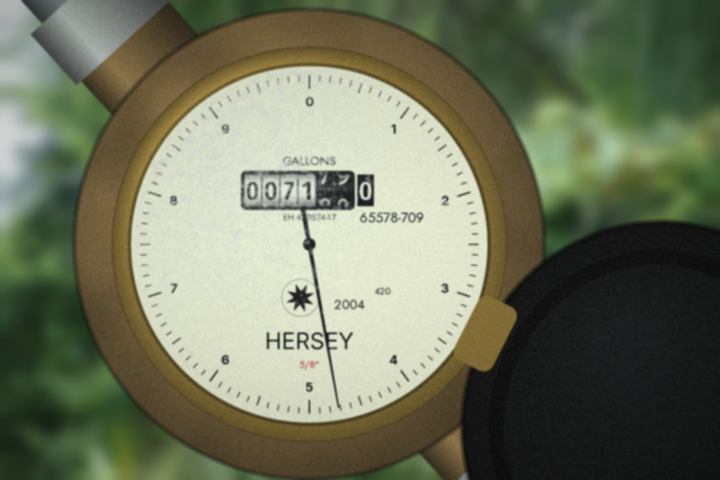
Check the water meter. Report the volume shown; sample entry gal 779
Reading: gal 71794.7
